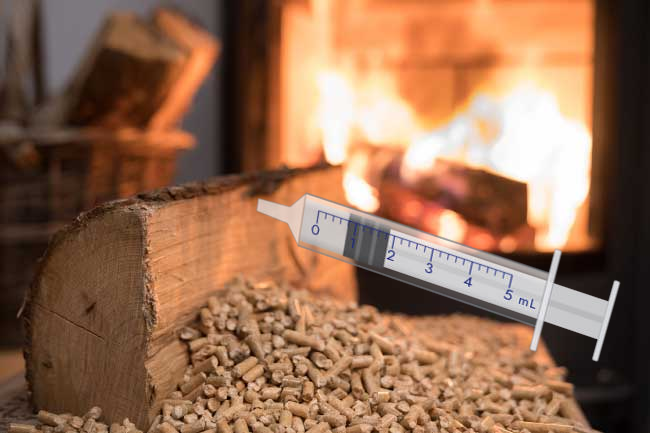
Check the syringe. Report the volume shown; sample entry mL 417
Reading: mL 0.8
